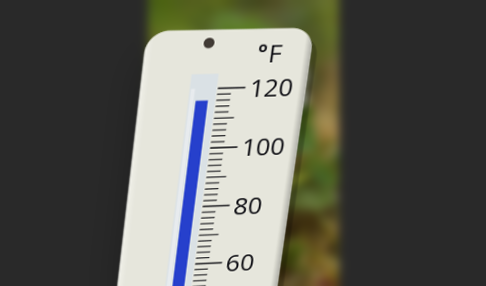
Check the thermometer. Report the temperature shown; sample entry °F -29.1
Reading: °F 116
